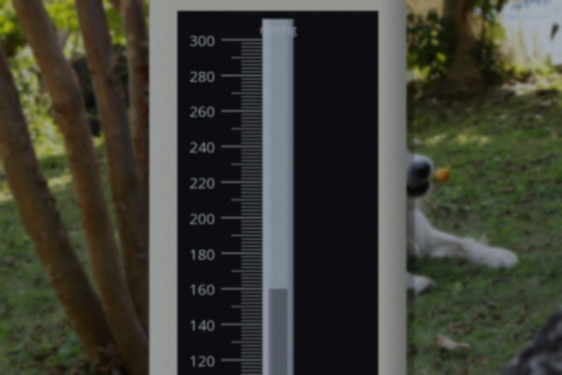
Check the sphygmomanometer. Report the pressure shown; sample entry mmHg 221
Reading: mmHg 160
